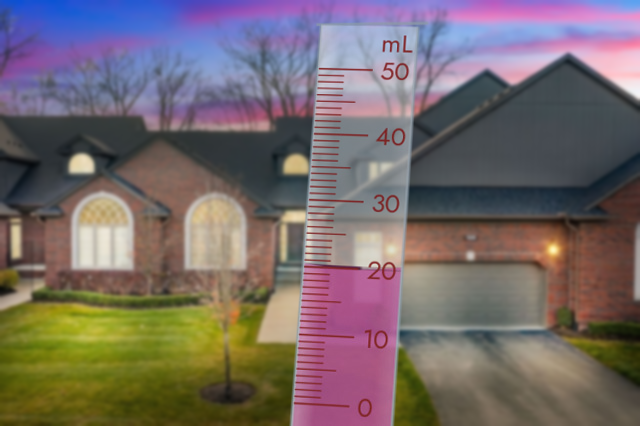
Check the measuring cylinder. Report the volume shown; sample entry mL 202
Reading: mL 20
